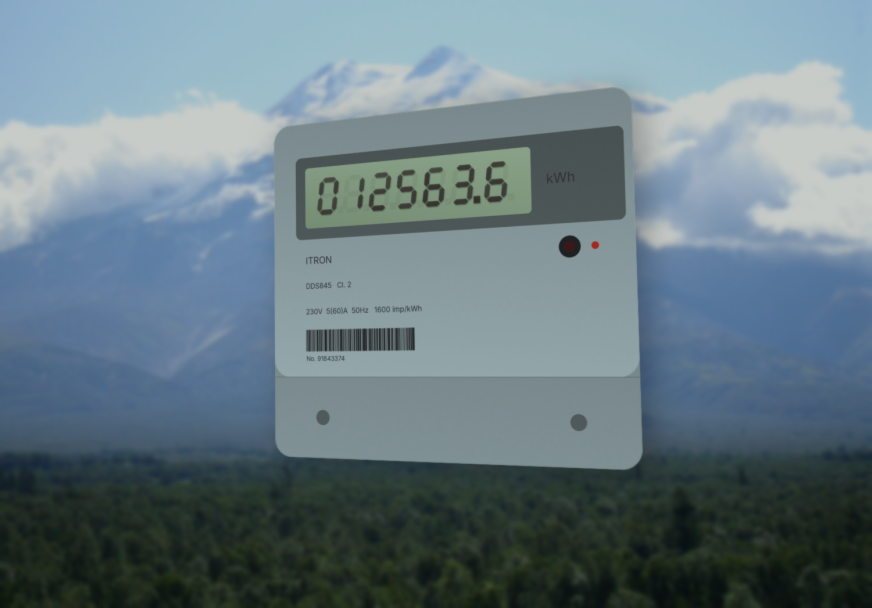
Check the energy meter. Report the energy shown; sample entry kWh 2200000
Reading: kWh 12563.6
